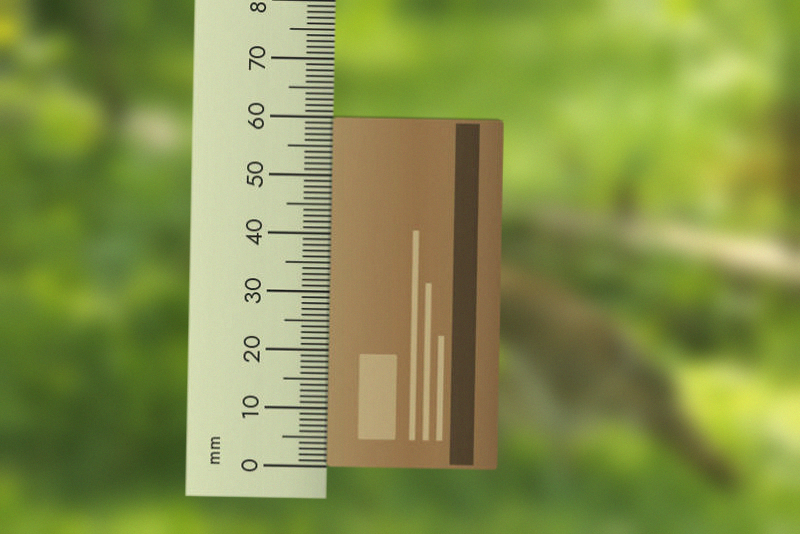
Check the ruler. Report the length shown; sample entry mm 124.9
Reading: mm 60
